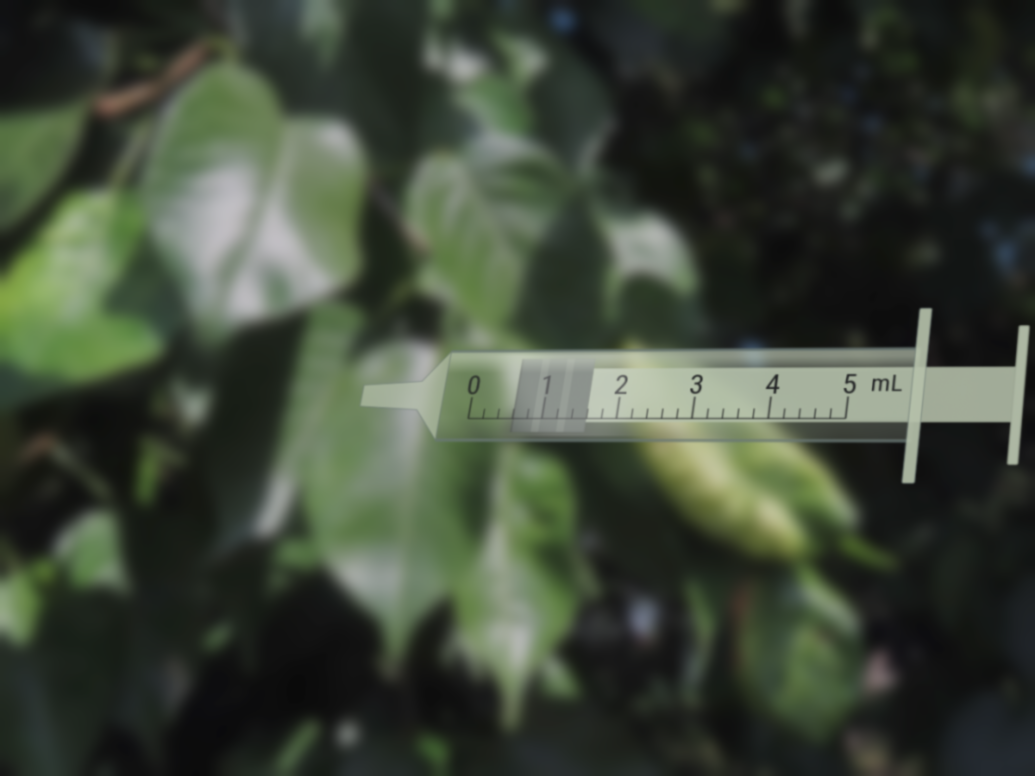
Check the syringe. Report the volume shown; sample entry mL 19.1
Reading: mL 0.6
